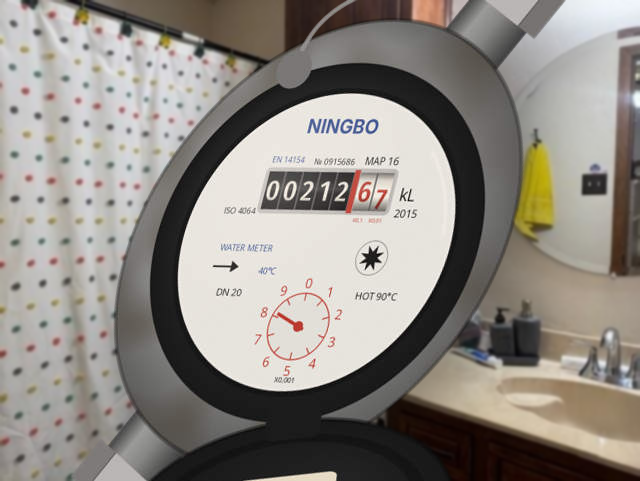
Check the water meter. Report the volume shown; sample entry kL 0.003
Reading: kL 212.668
